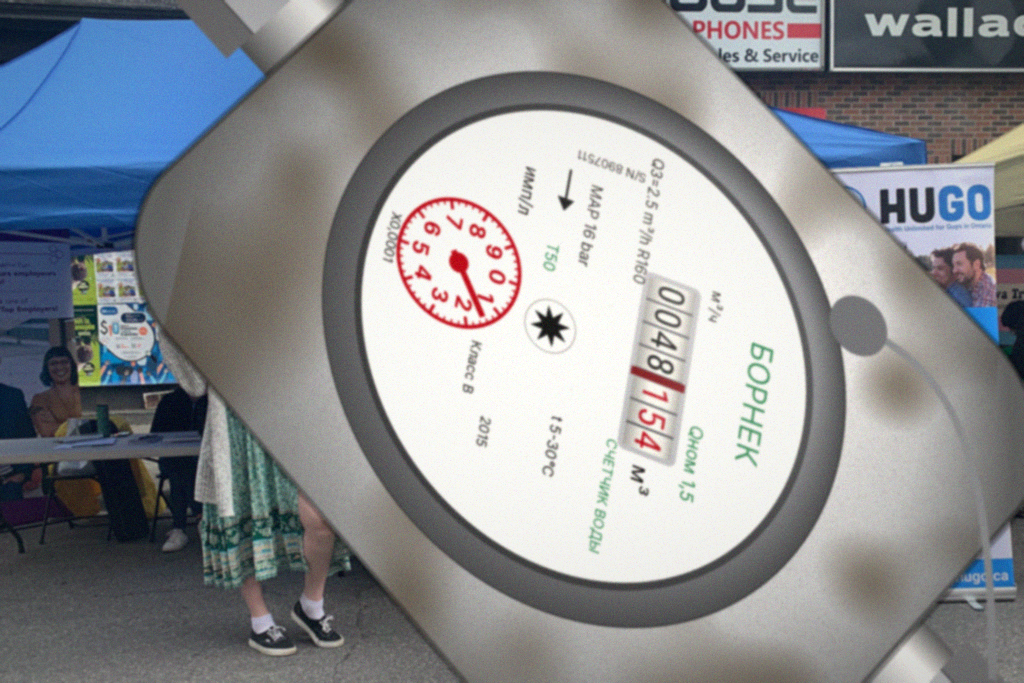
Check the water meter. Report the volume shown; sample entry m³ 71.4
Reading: m³ 48.1541
